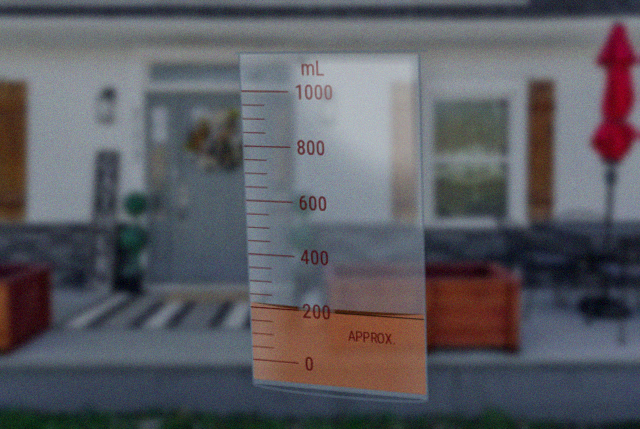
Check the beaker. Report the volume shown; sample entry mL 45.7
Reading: mL 200
